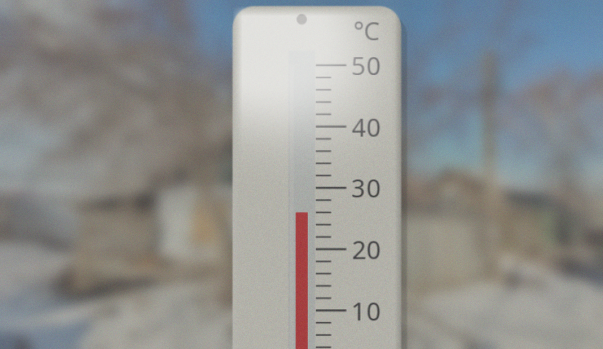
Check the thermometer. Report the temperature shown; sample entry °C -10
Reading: °C 26
